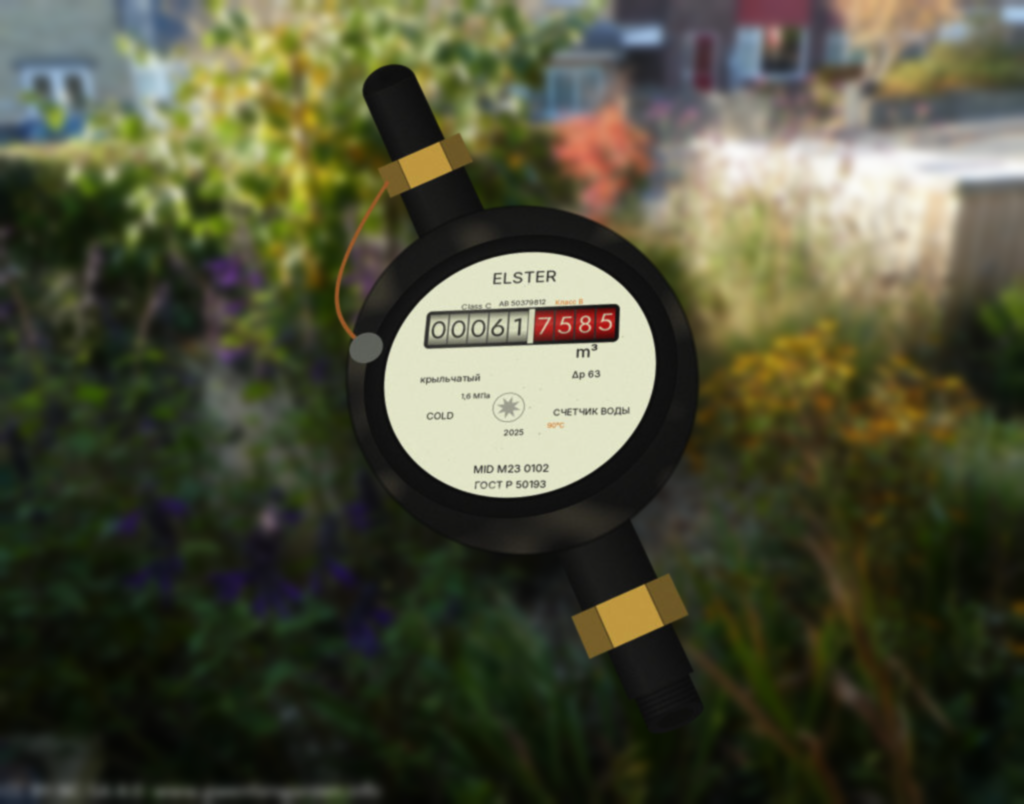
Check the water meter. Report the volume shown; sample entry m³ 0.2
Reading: m³ 61.7585
